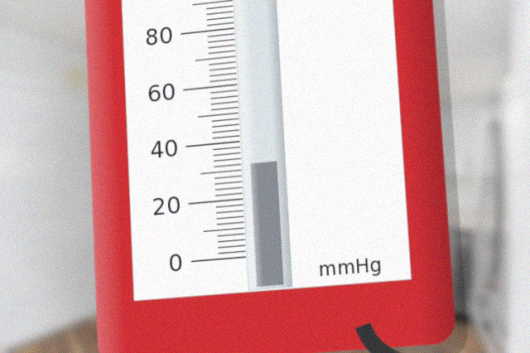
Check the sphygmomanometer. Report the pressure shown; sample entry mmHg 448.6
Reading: mmHg 32
